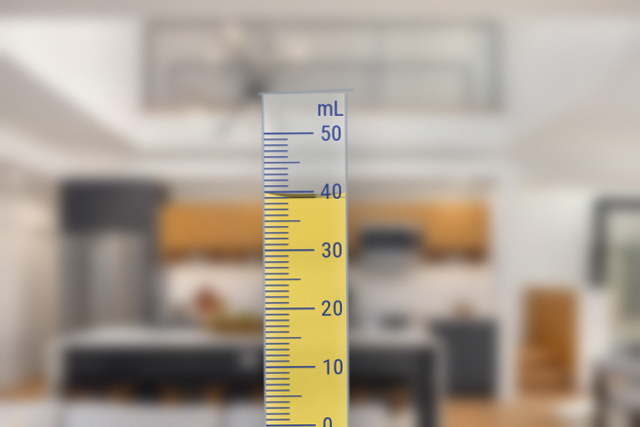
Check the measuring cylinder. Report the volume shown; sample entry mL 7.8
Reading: mL 39
